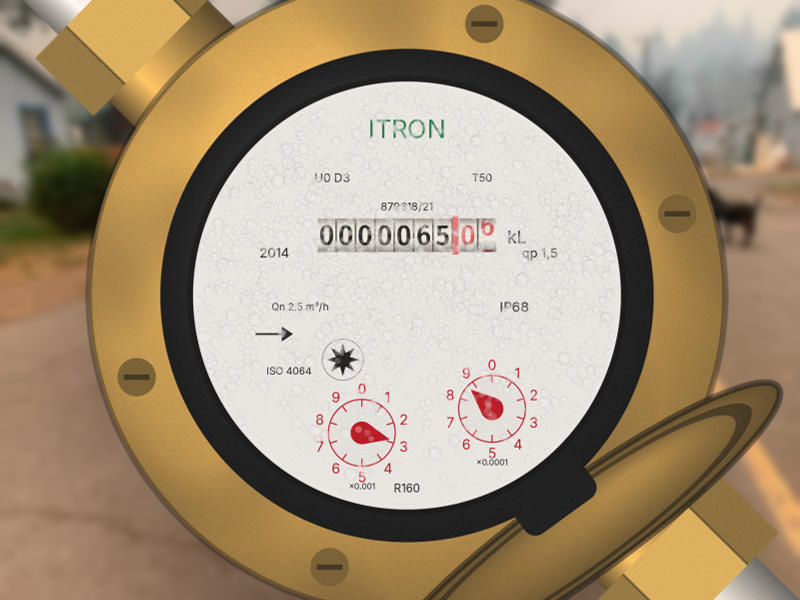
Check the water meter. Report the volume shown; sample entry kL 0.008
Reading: kL 65.0628
